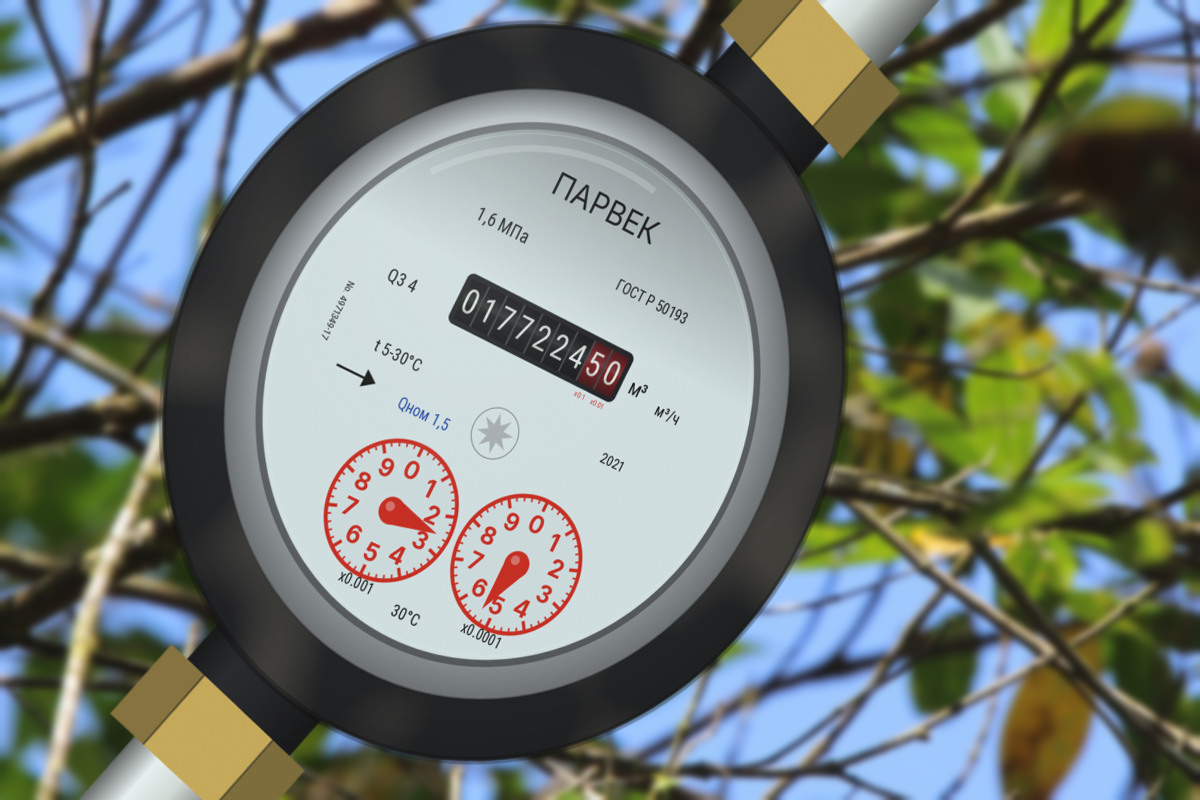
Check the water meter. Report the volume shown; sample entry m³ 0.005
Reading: m³ 177224.5025
